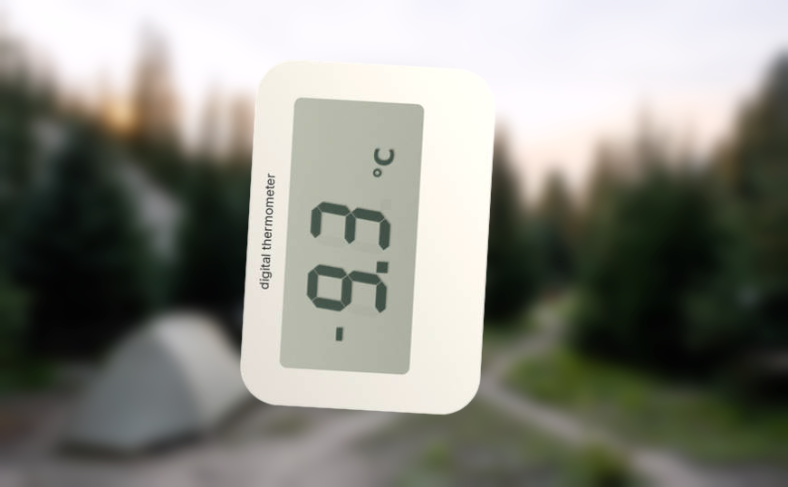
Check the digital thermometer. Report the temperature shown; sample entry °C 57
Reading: °C -9.3
